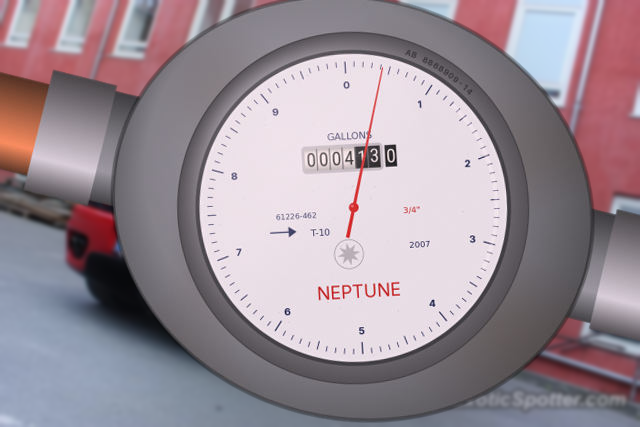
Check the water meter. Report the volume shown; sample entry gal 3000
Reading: gal 4130.4
